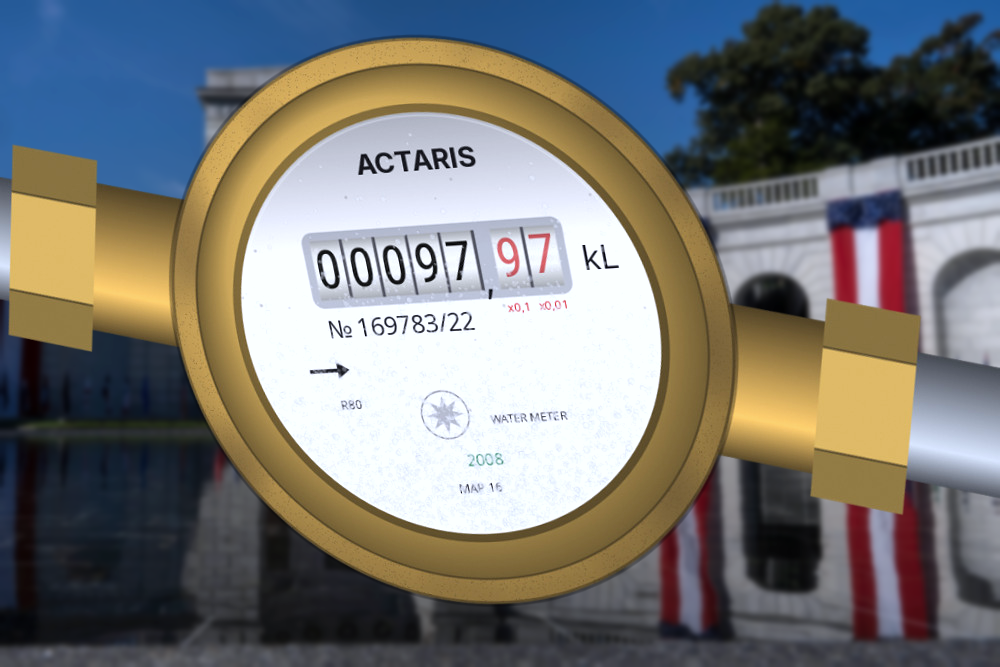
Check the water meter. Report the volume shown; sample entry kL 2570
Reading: kL 97.97
